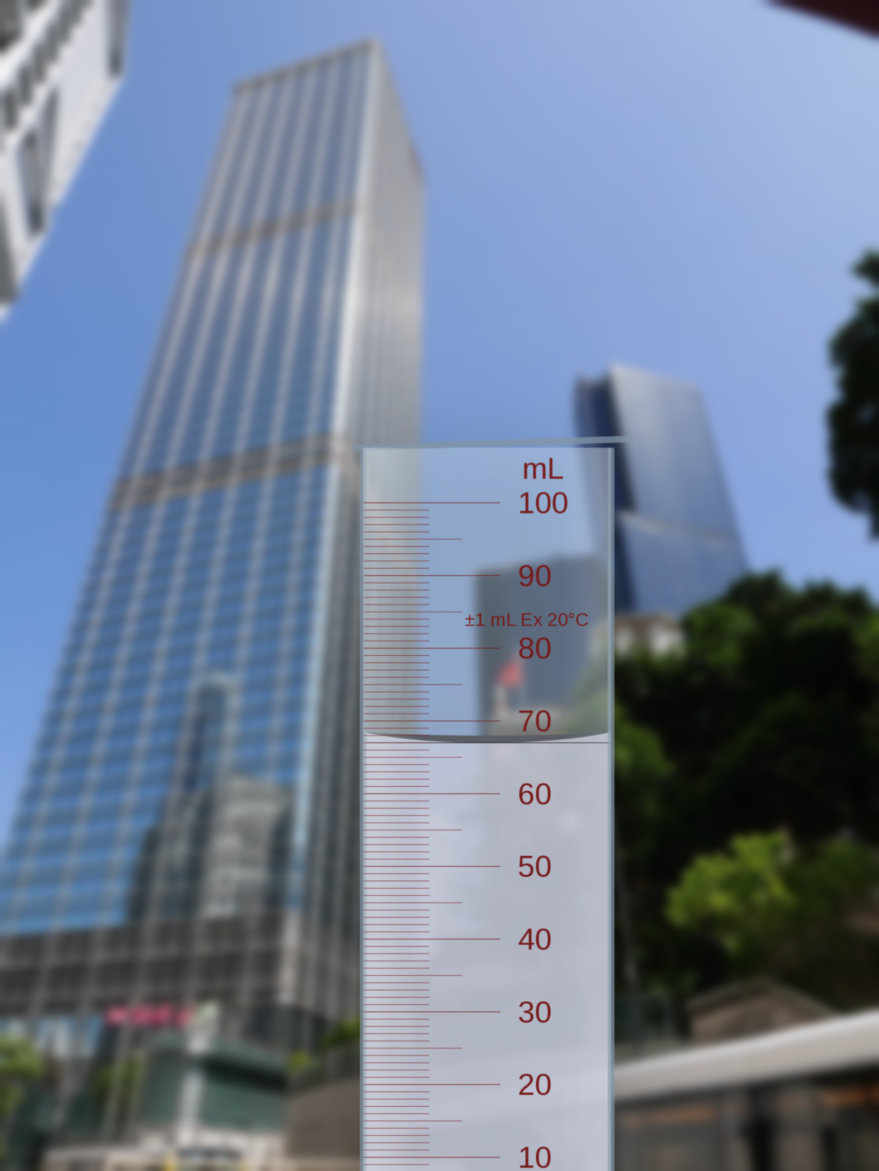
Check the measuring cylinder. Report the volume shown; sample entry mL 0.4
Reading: mL 67
